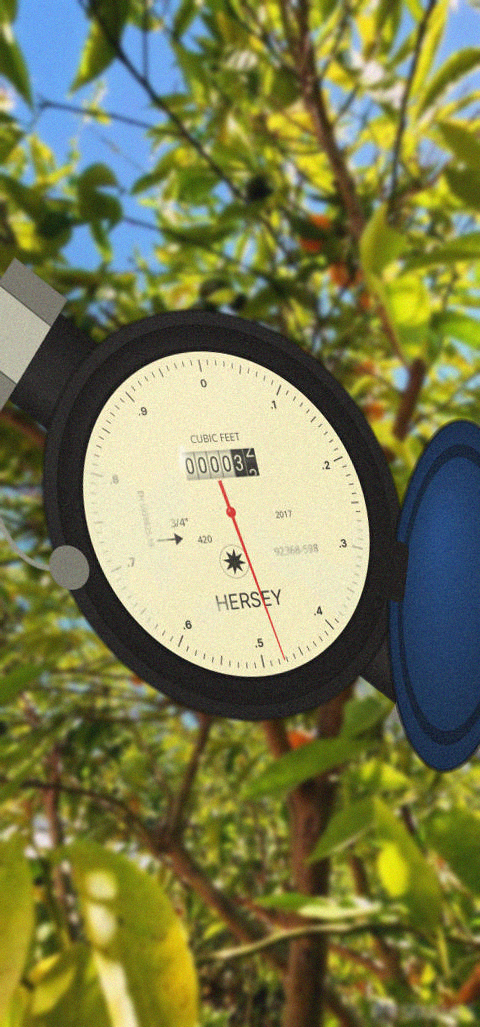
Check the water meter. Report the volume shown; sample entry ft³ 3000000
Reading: ft³ 32.47
